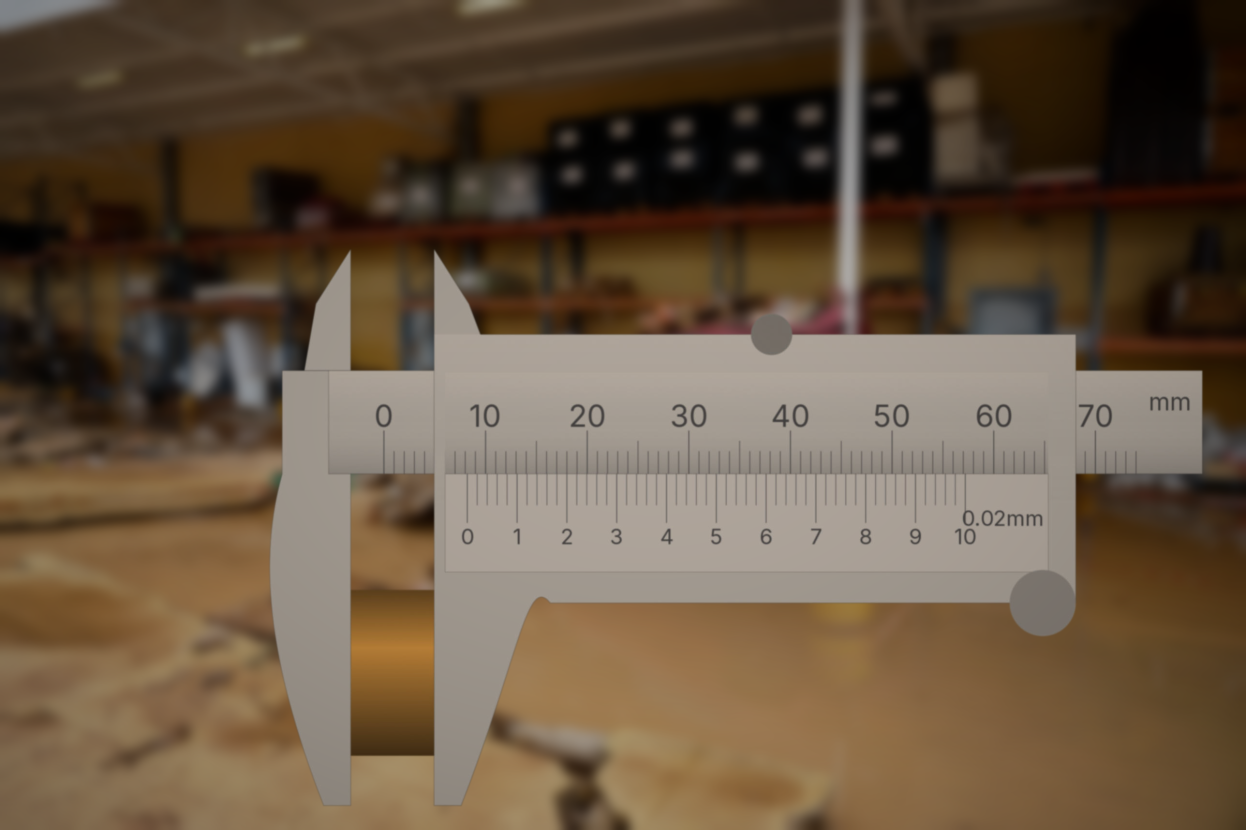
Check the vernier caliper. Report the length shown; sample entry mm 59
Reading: mm 8.2
